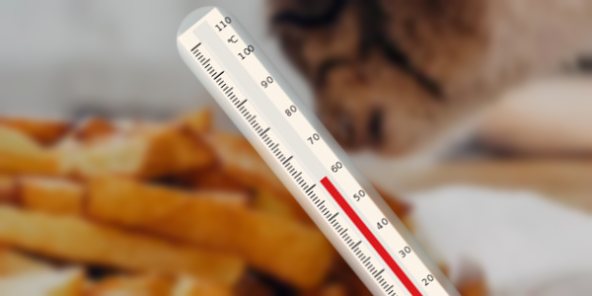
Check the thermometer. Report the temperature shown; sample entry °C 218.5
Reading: °C 60
